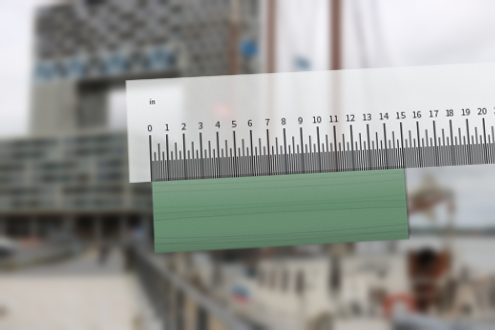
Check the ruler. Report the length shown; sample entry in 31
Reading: in 15
